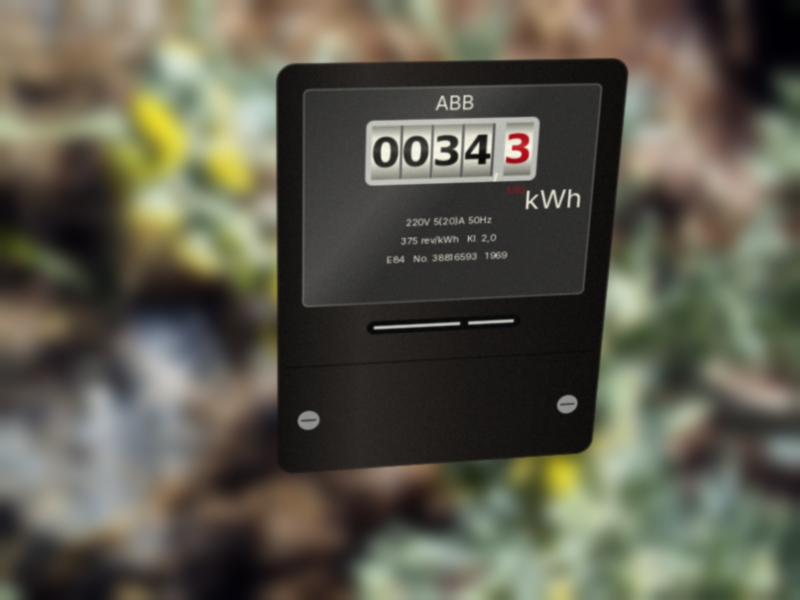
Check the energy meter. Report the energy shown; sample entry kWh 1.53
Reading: kWh 34.3
